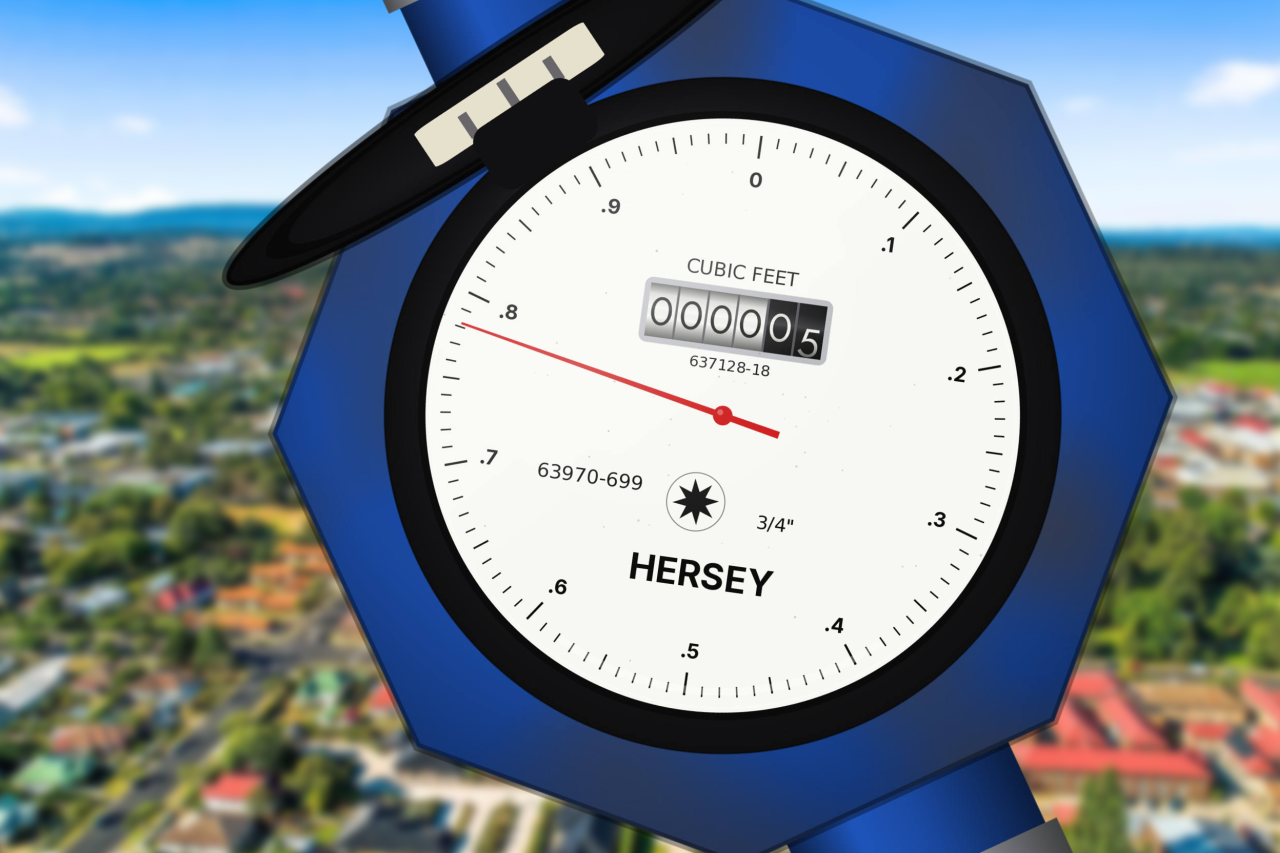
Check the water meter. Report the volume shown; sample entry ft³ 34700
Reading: ft³ 4.78
